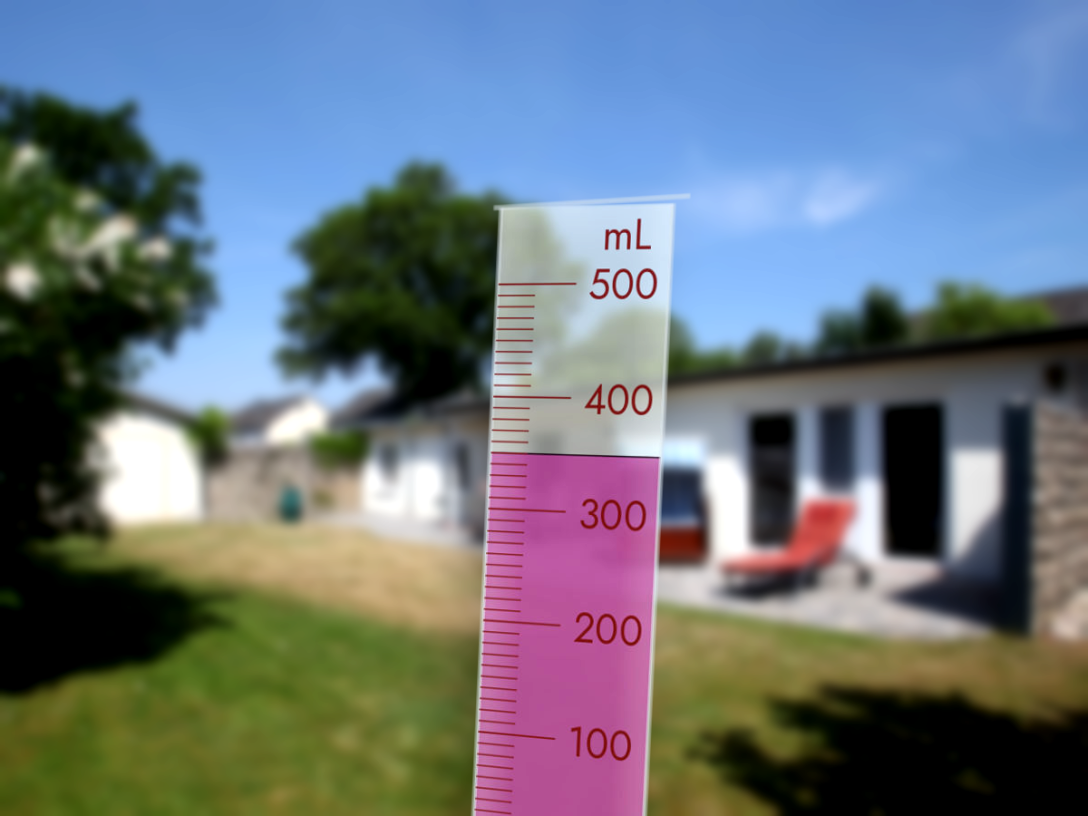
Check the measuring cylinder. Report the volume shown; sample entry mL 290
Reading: mL 350
